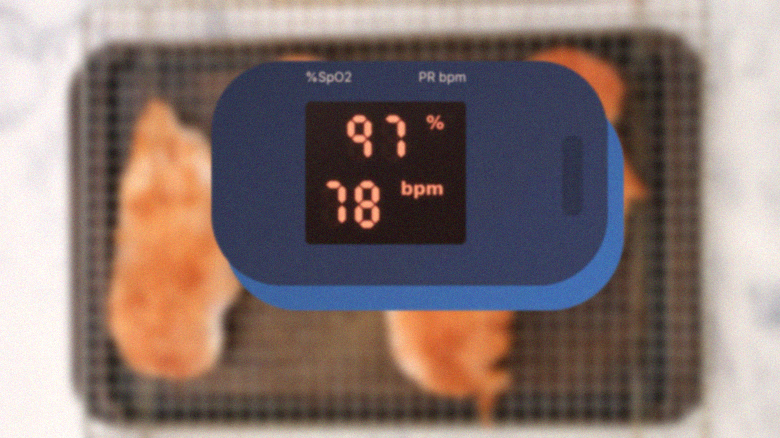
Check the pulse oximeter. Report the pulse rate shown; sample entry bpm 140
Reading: bpm 78
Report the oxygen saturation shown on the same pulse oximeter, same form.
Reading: % 97
